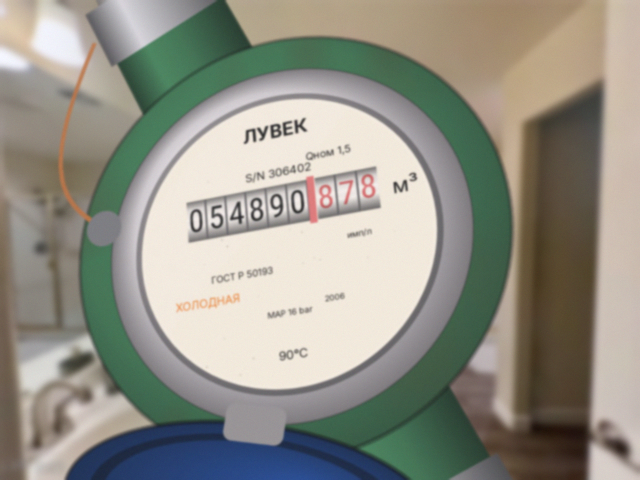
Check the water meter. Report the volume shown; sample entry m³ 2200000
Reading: m³ 54890.878
